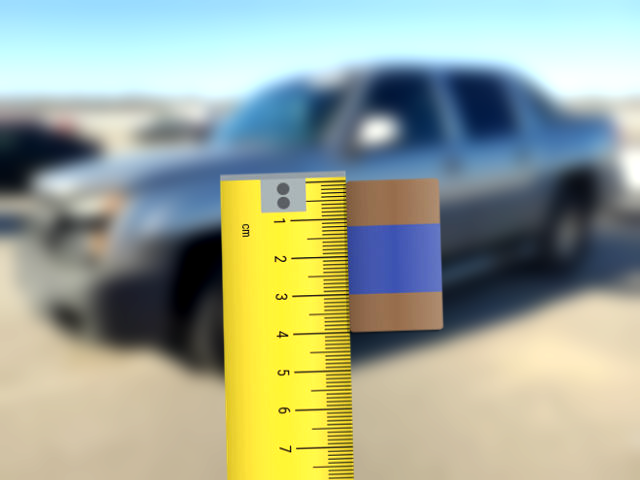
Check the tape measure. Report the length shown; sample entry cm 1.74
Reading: cm 4
